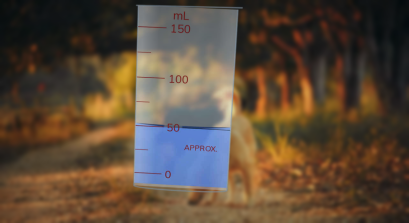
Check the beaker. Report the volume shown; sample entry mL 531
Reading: mL 50
